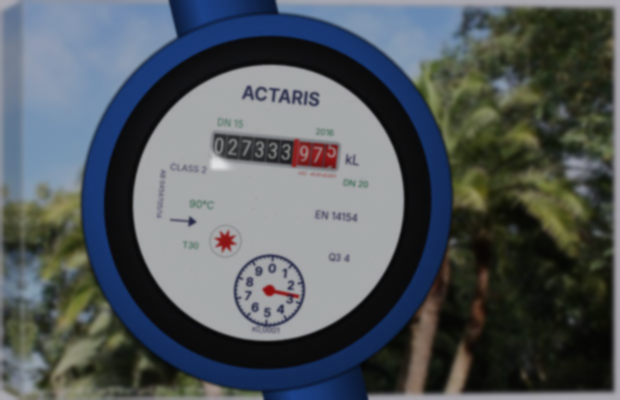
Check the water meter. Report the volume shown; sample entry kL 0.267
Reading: kL 27333.9752
